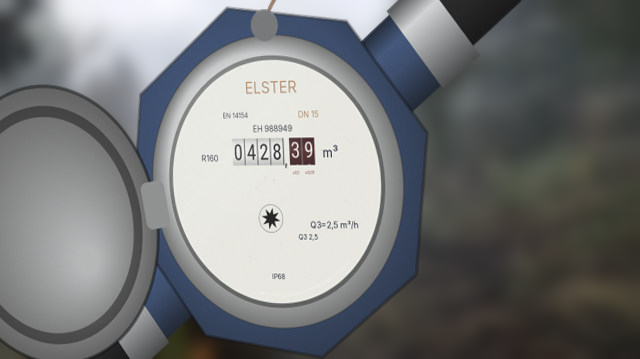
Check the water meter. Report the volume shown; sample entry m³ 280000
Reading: m³ 428.39
